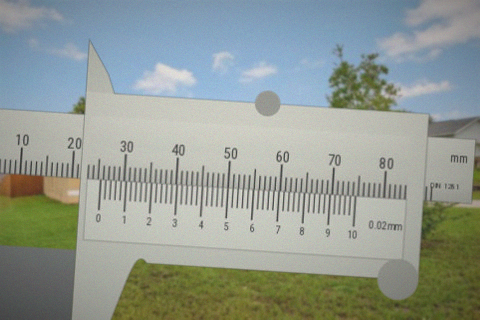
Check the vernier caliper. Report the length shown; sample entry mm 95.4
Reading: mm 25.5
